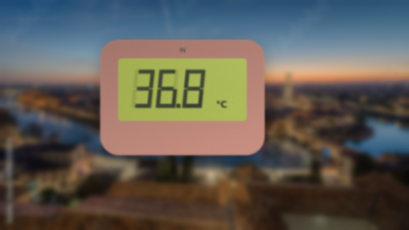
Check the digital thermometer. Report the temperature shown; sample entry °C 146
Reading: °C 36.8
